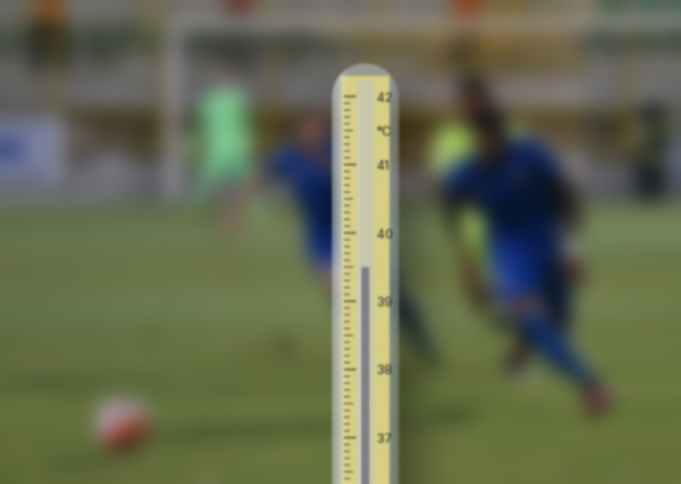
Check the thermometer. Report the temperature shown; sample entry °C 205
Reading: °C 39.5
